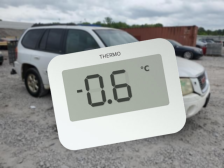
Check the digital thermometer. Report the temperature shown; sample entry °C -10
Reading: °C -0.6
